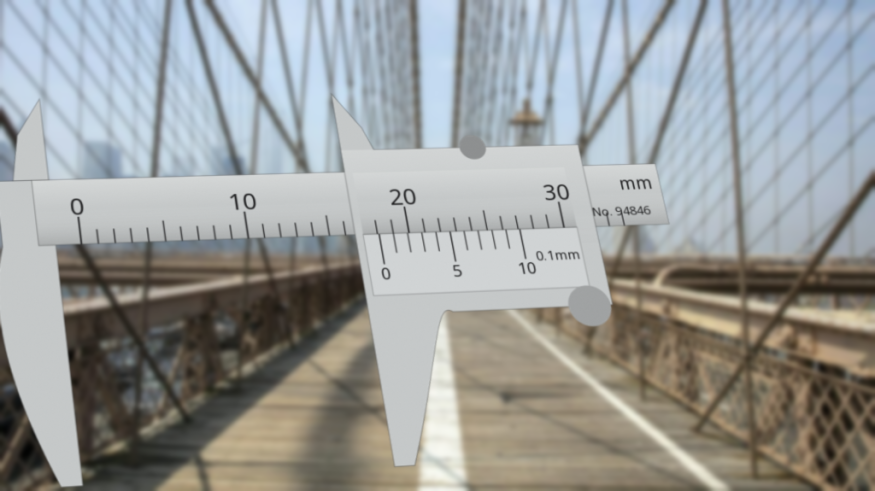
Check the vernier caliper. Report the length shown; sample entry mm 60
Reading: mm 18.1
